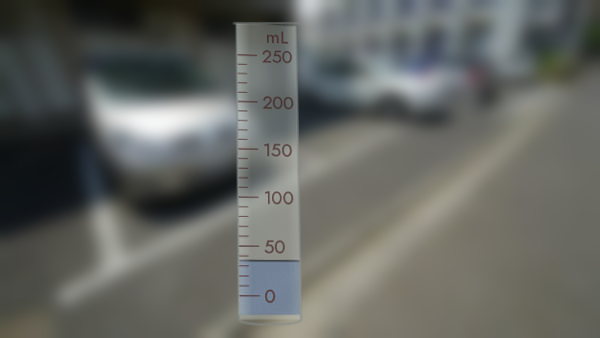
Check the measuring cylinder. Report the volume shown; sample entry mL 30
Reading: mL 35
